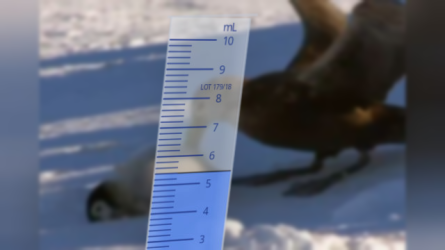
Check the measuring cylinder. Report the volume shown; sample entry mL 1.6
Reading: mL 5.4
